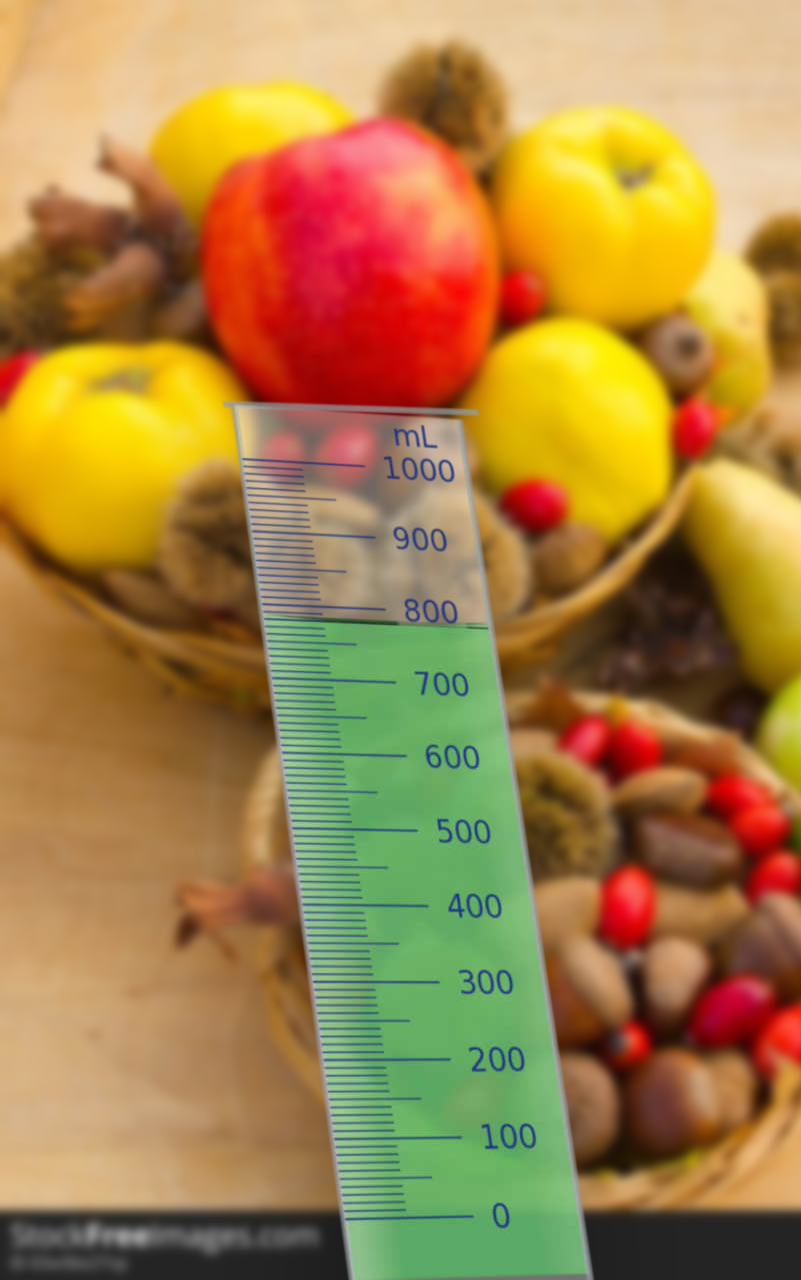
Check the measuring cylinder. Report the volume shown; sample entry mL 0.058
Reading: mL 780
